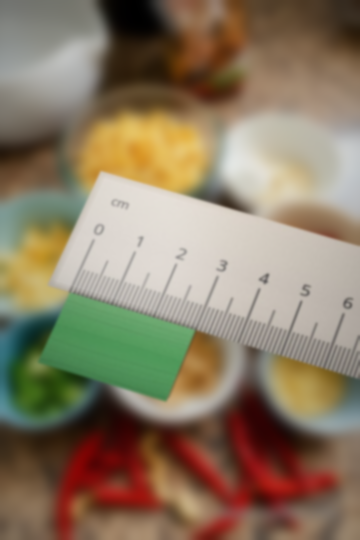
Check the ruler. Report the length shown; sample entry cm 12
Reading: cm 3
